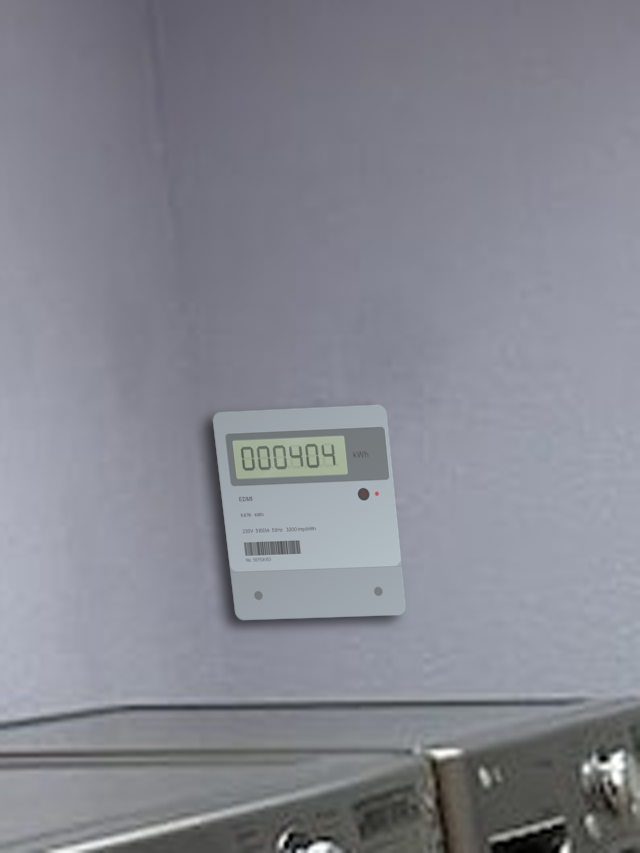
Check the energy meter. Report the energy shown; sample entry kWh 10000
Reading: kWh 404
